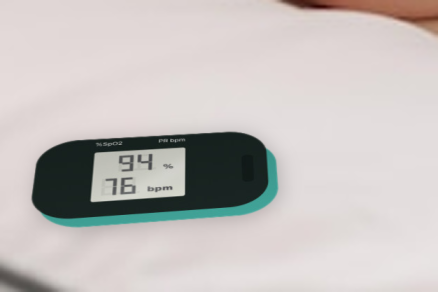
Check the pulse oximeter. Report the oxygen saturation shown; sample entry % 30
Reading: % 94
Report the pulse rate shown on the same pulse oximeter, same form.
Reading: bpm 76
